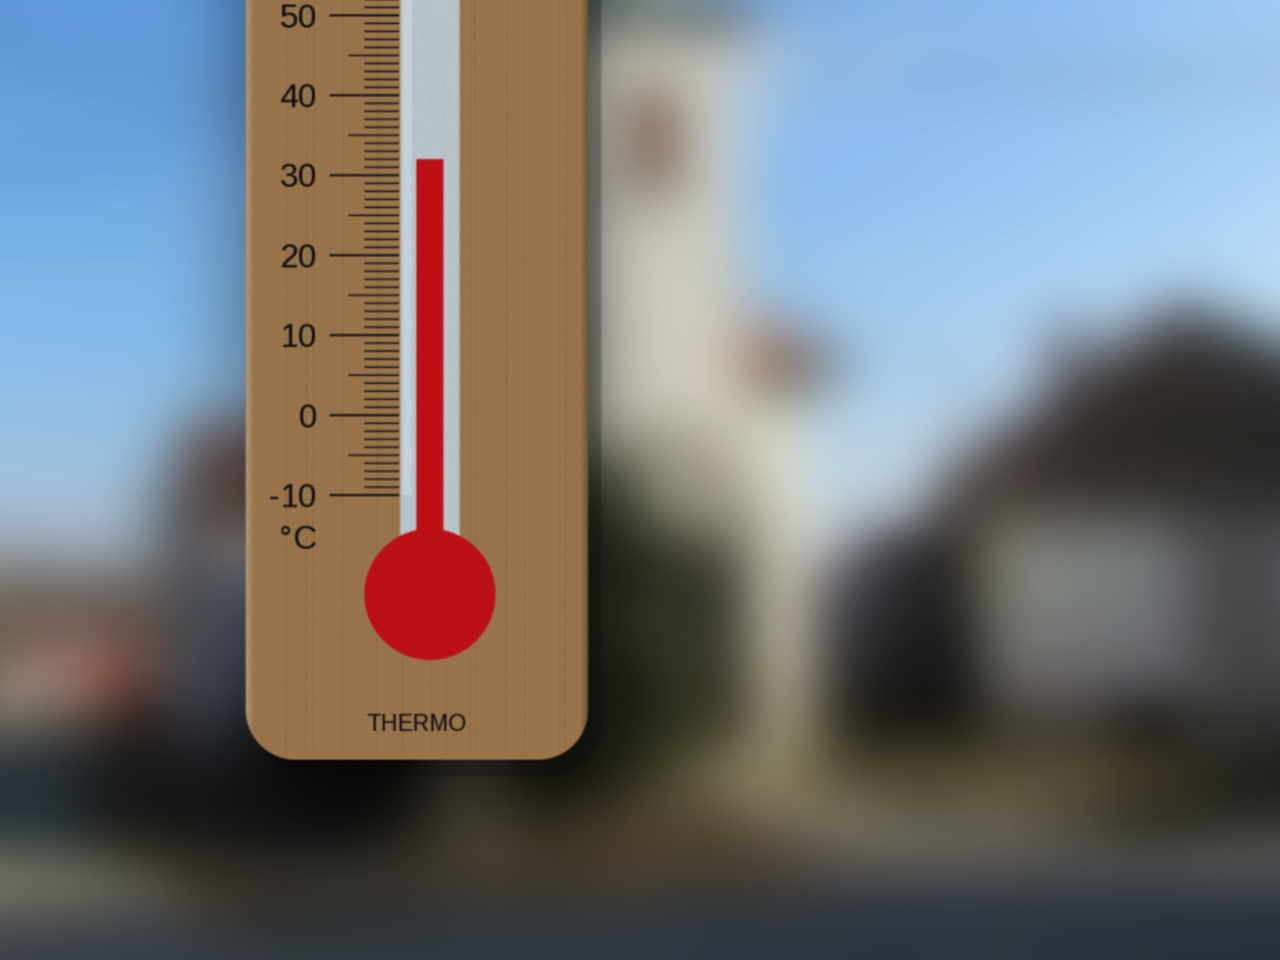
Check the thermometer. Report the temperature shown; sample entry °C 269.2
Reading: °C 32
